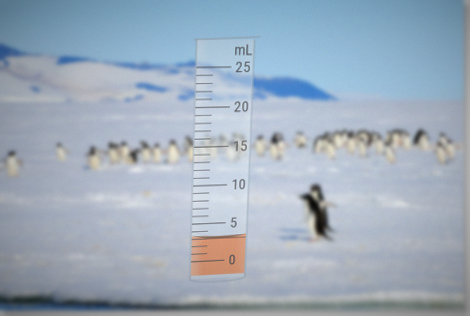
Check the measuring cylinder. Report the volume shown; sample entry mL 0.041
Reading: mL 3
